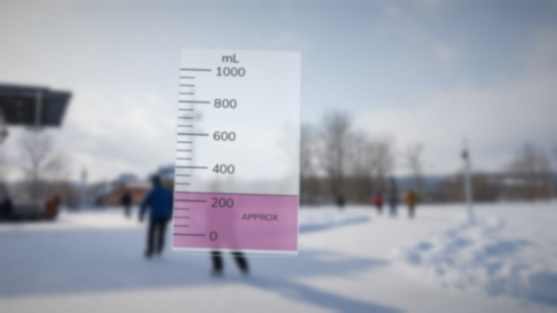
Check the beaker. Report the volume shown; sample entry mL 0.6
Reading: mL 250
